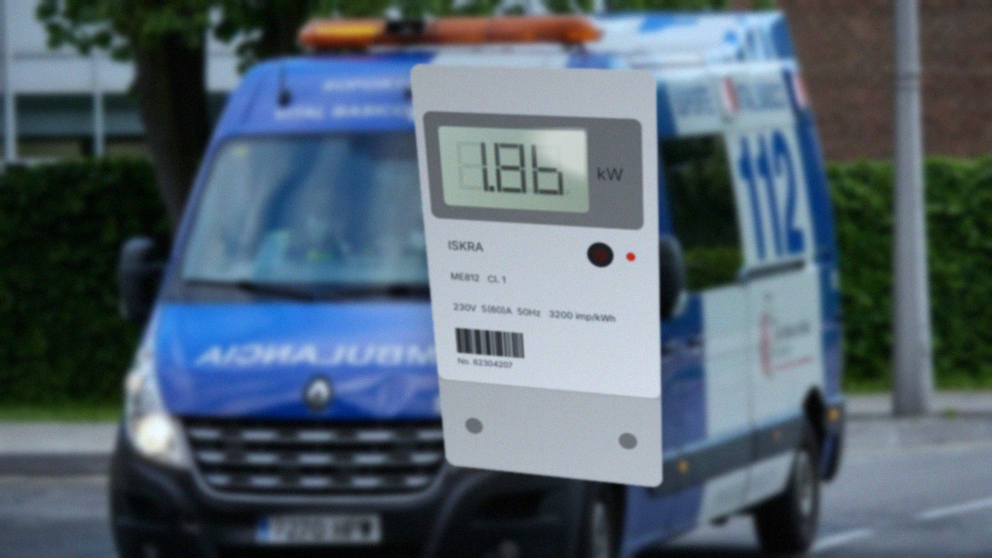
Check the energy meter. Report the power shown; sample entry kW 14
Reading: kW 1.86
